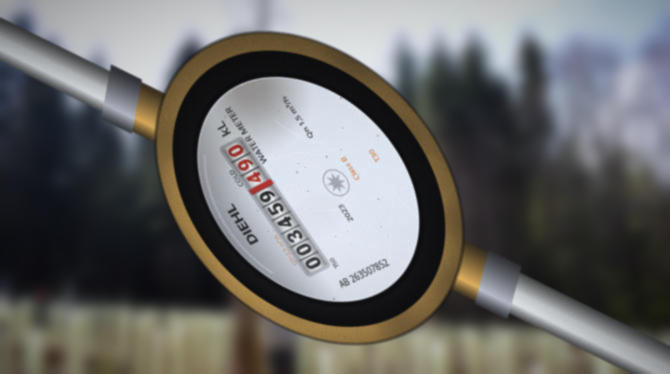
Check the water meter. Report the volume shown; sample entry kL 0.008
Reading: kL 3459.490
